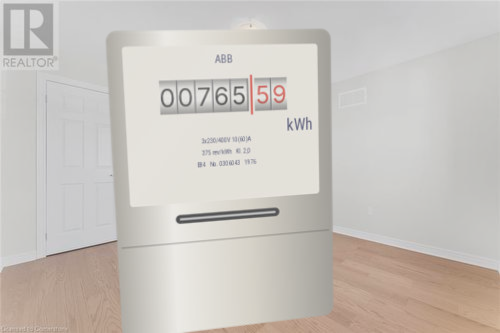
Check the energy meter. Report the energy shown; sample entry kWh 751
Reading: kWh 765.59
